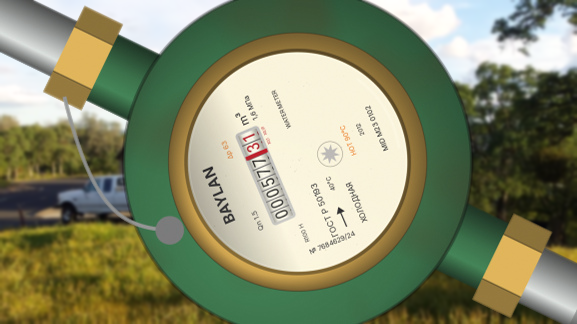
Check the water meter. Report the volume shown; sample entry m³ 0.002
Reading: m³ 577.31
